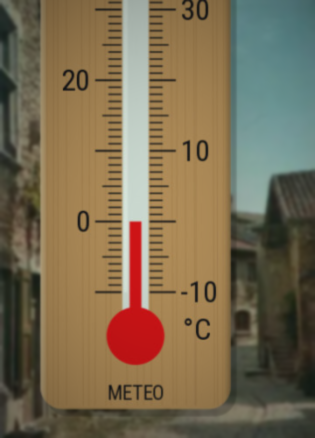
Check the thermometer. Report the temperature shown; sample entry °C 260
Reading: °C 0
